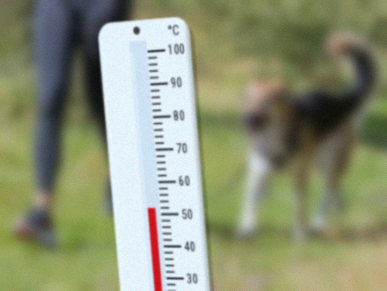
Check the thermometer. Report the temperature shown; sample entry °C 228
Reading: °C 52
